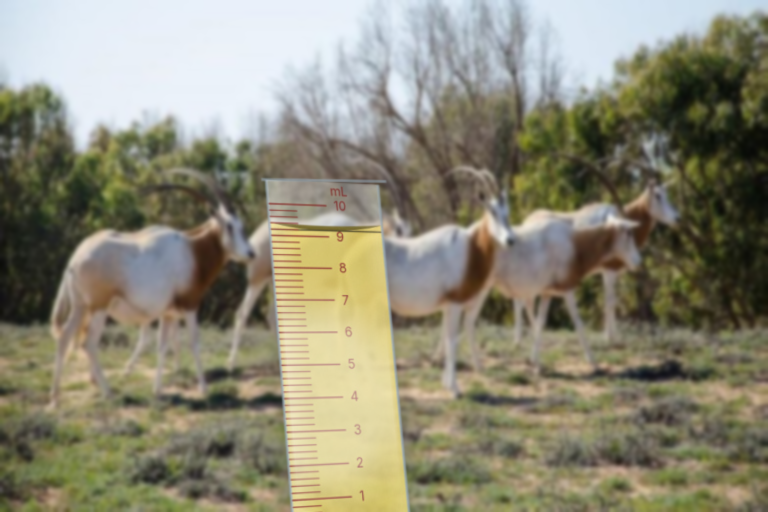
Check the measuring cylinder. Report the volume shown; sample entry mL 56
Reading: mL 9.2
